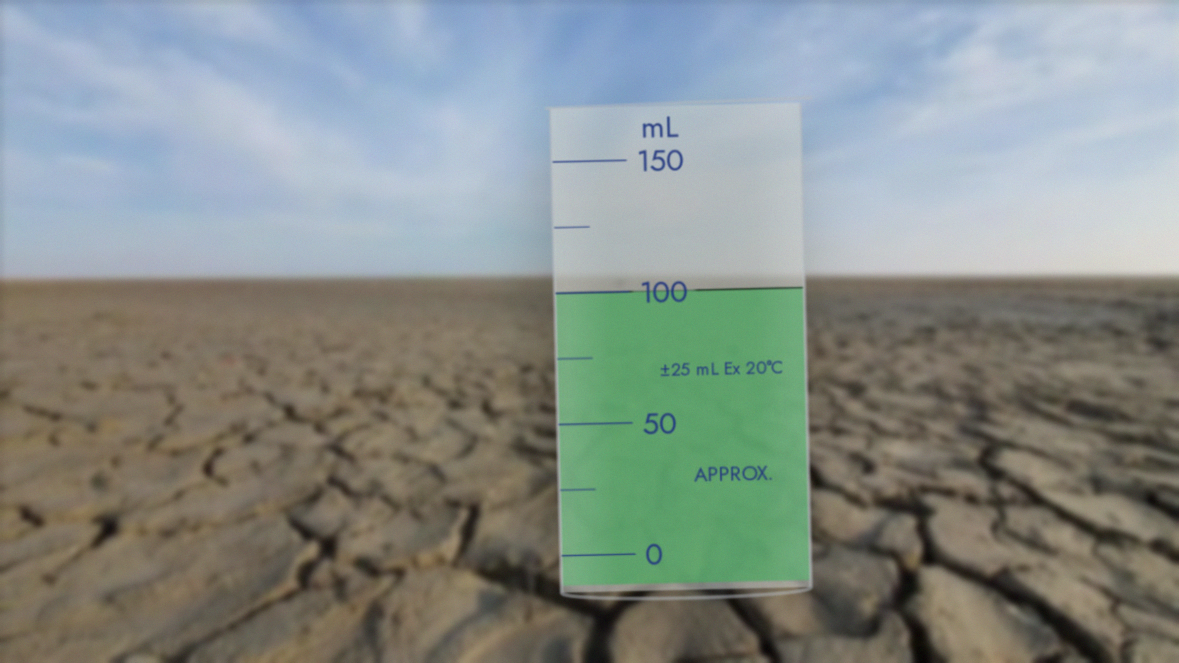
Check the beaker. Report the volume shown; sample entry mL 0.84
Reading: mL 100
